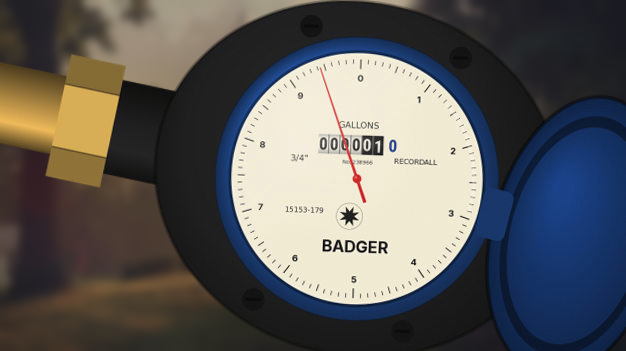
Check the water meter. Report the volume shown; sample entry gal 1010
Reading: gal 9.4
